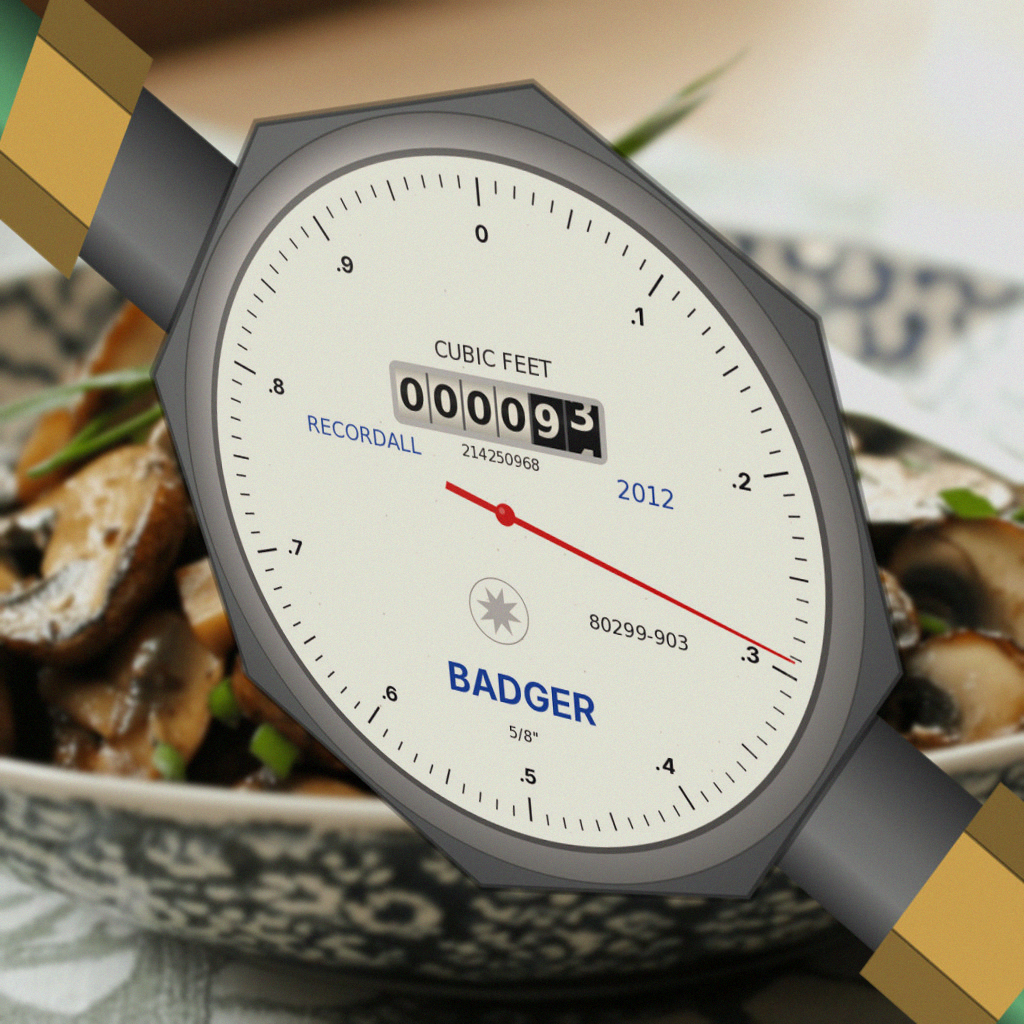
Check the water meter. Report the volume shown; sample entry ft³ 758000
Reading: ft³ 93.29
